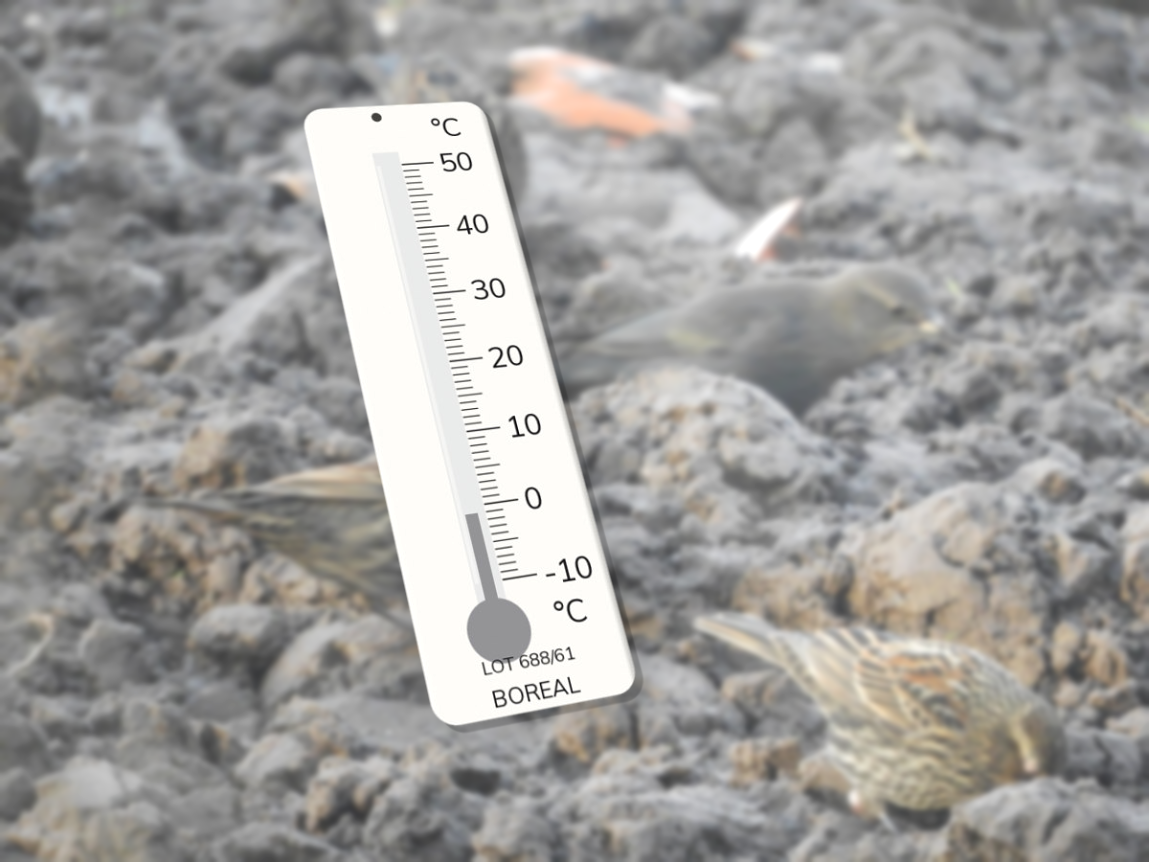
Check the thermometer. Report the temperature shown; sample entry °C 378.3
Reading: °C -1
